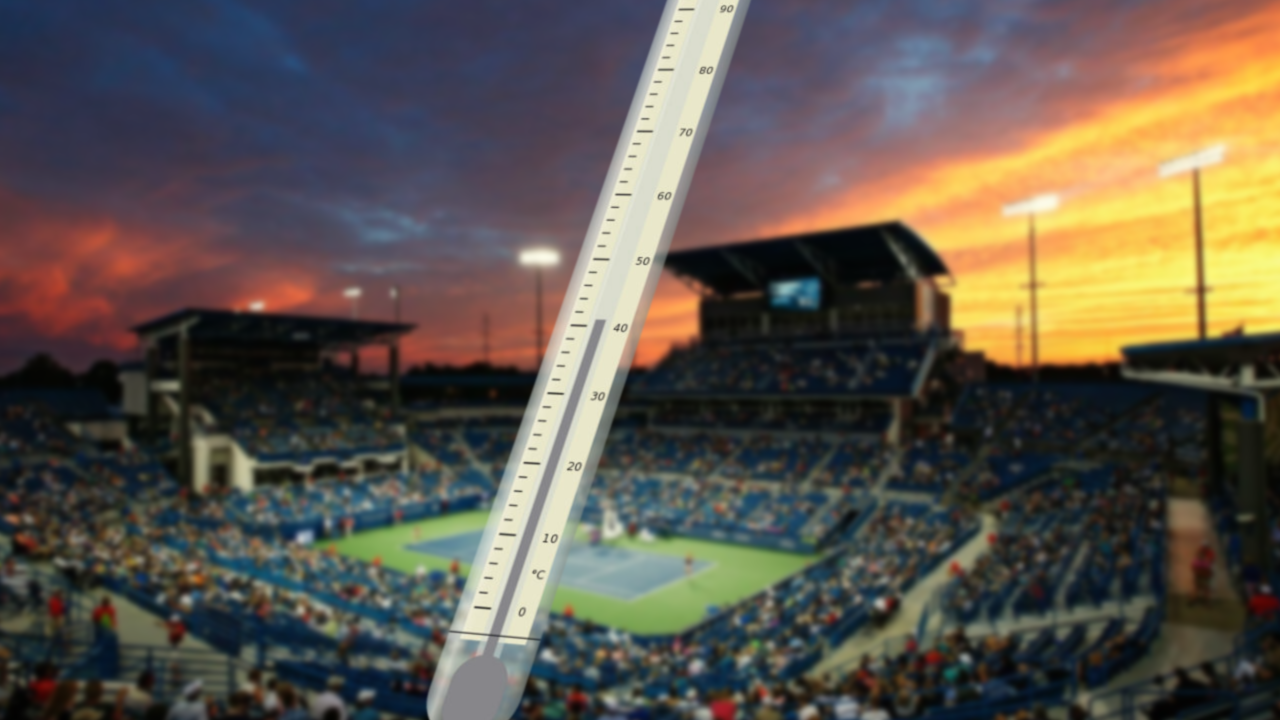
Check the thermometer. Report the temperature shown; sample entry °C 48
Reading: °C 41
